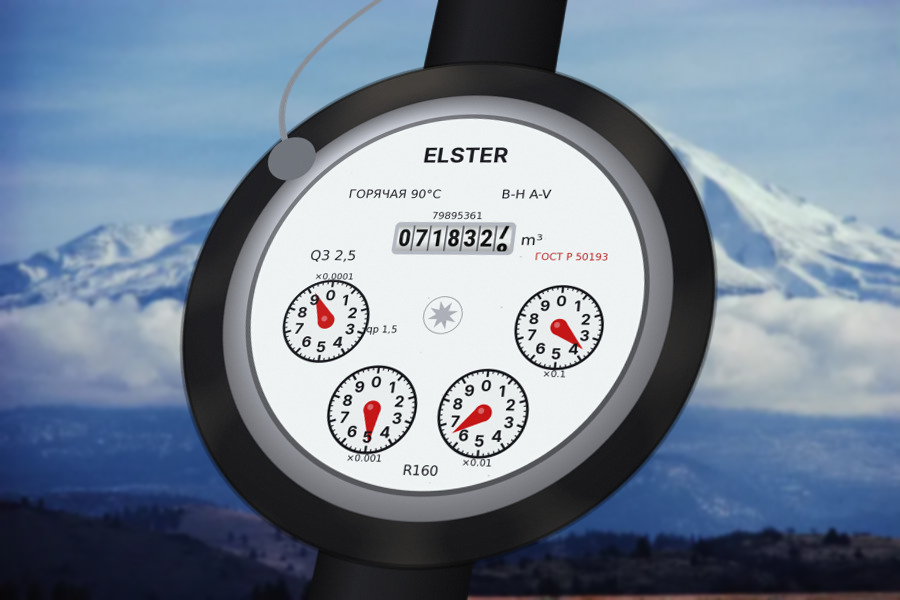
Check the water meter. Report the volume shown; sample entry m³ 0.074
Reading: m³ 718327.3649
